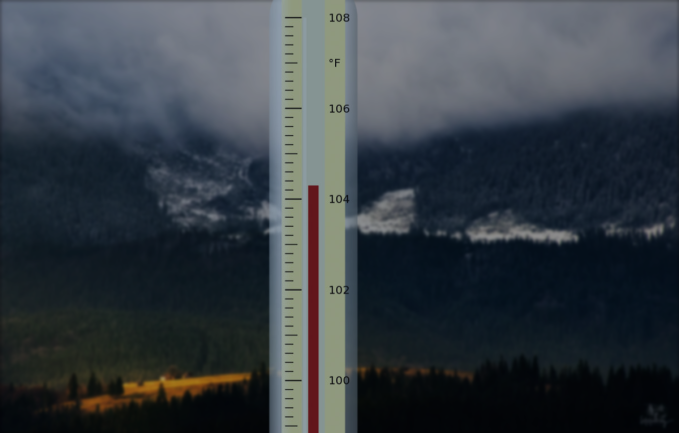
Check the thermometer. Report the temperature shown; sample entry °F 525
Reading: °F 104.3
